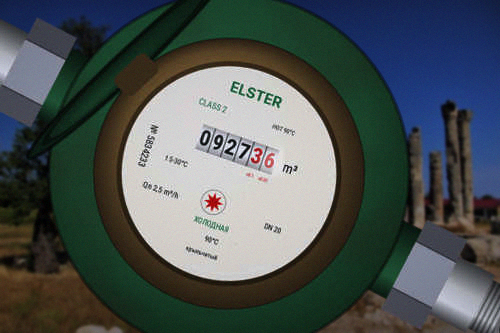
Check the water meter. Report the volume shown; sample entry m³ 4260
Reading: m³ 927.36
